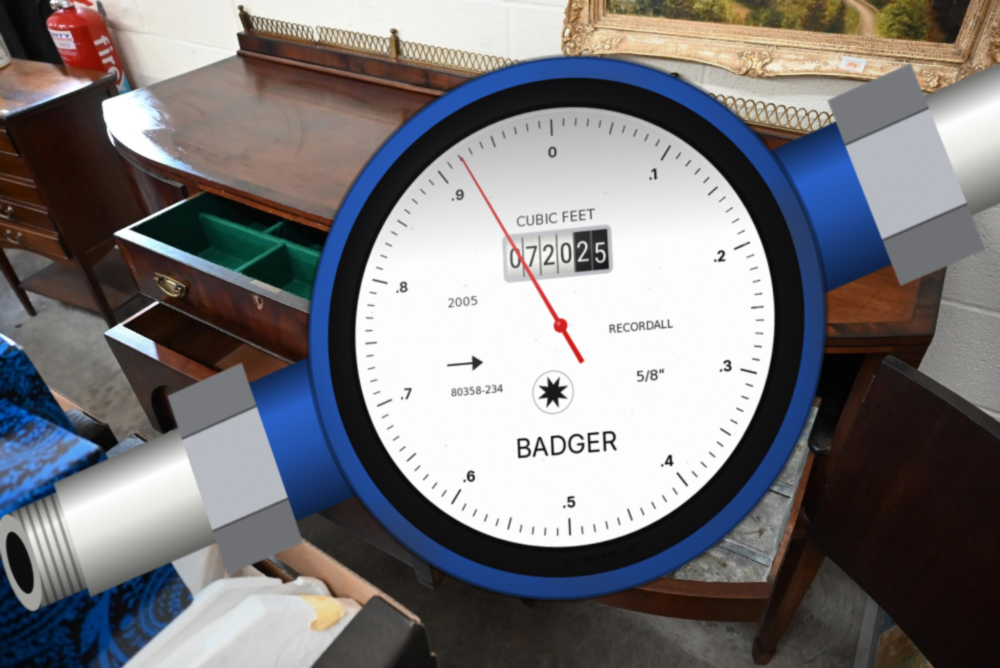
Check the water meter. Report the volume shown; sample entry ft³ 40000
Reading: ft³ 72024.92
